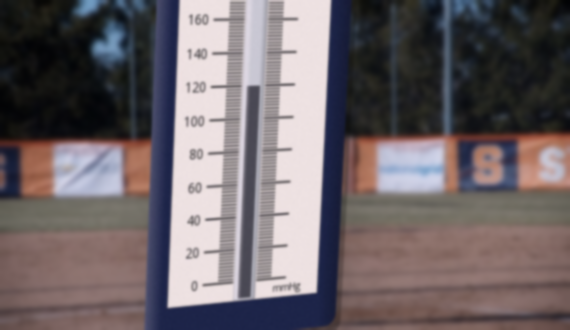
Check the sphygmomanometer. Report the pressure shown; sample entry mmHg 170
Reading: mmHg 120
